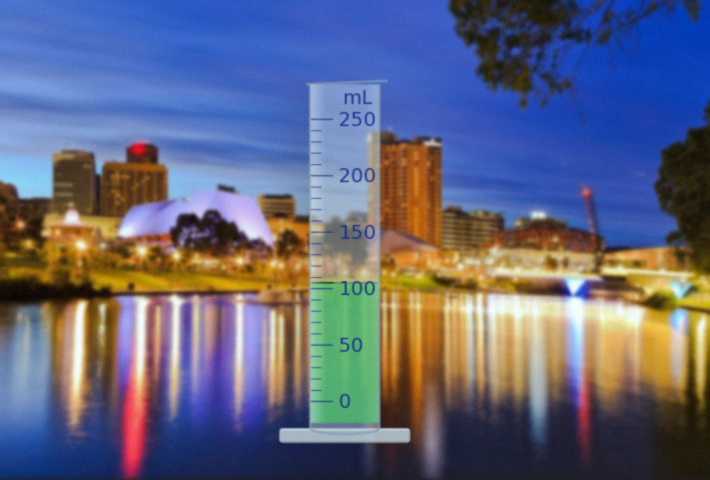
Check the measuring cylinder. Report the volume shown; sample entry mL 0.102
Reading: mL 105
